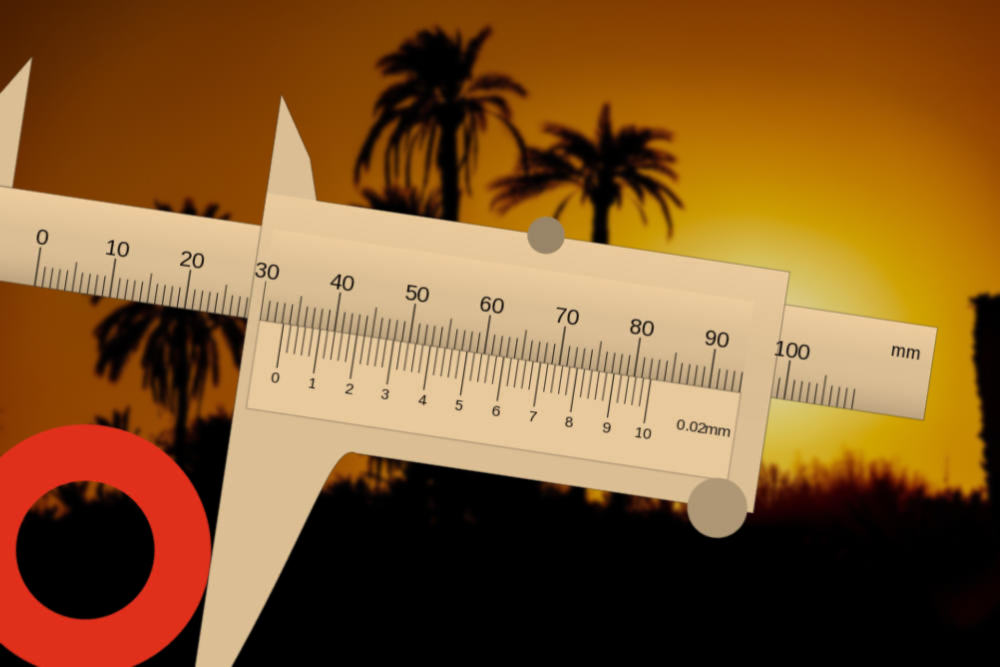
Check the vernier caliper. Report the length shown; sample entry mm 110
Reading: mm 33.2
